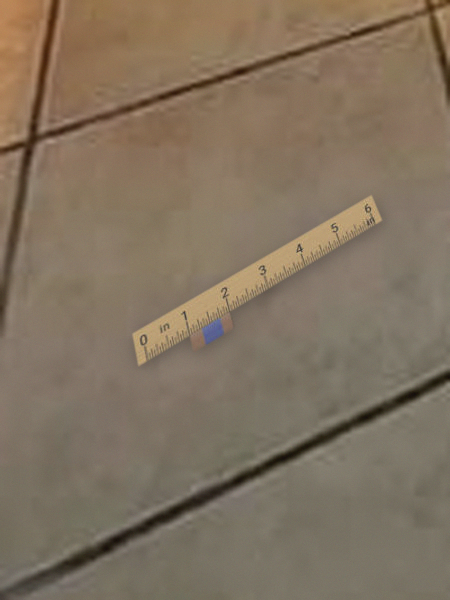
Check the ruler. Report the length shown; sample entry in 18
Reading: in 1
